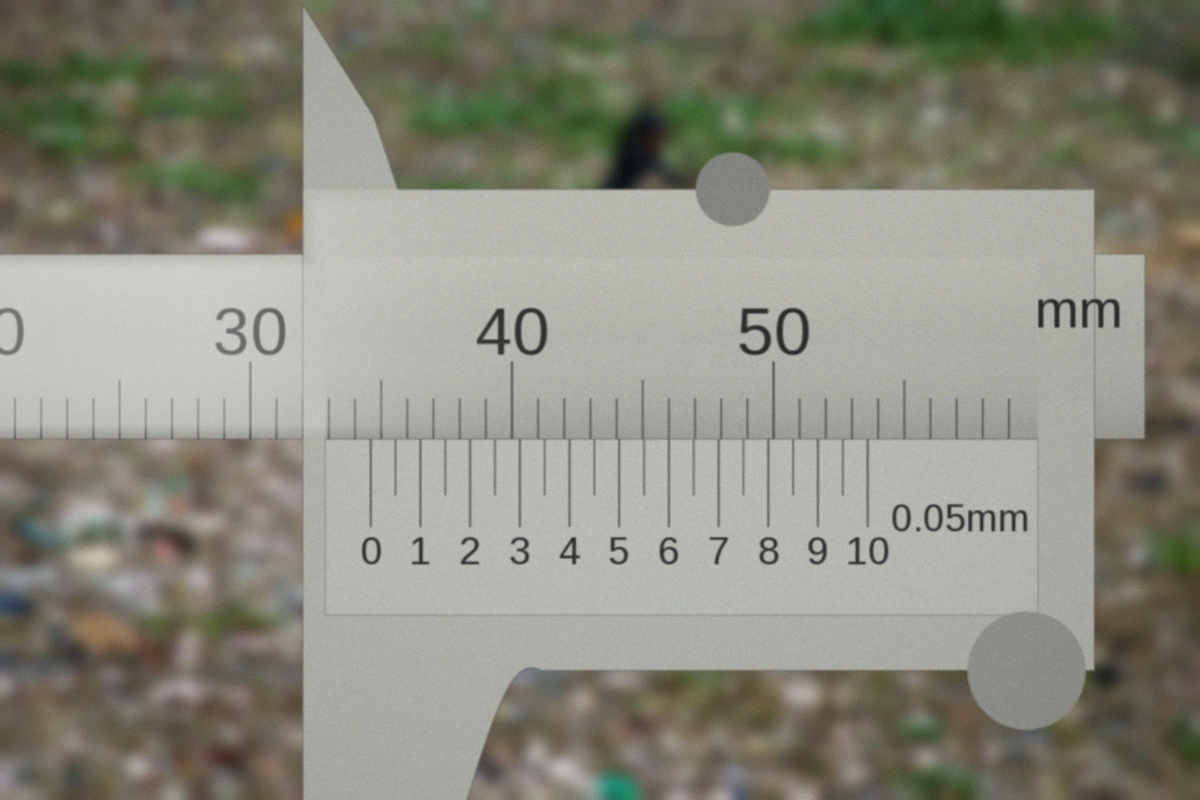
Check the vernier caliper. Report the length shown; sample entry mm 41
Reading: mm 34.6
